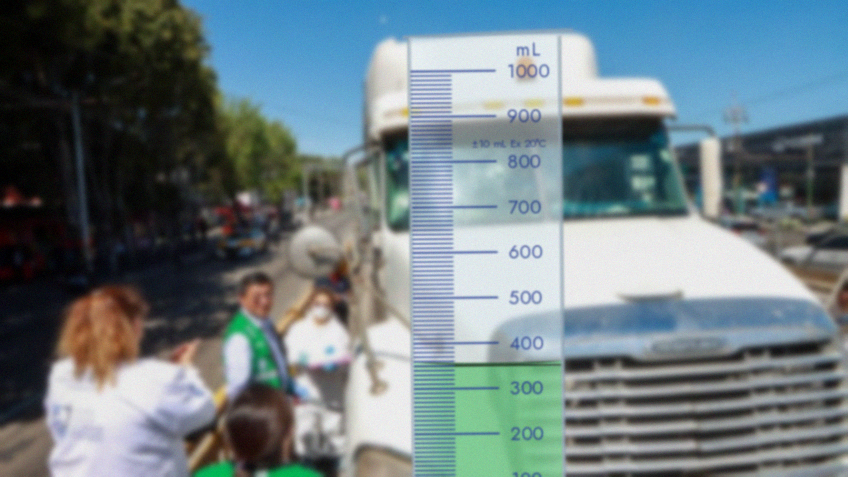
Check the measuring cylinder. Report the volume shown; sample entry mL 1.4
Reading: mL 350
